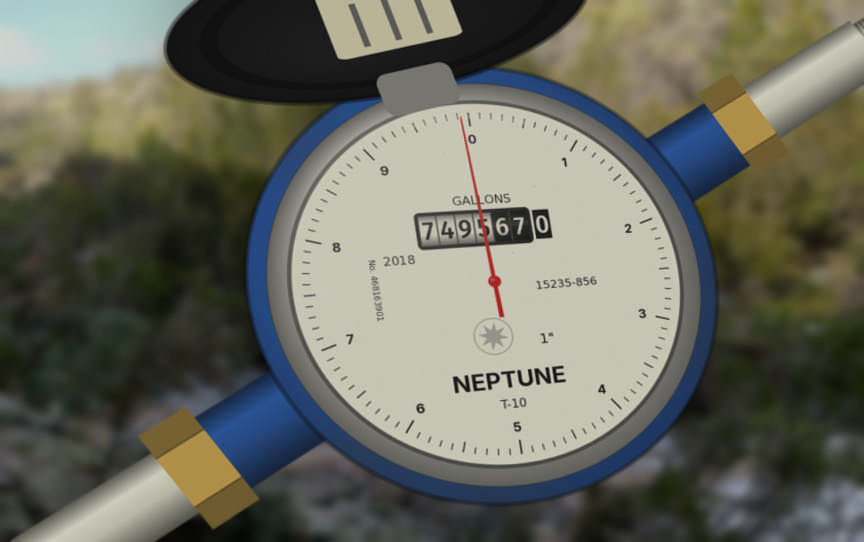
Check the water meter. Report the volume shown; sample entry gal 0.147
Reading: gal 7495669.9
